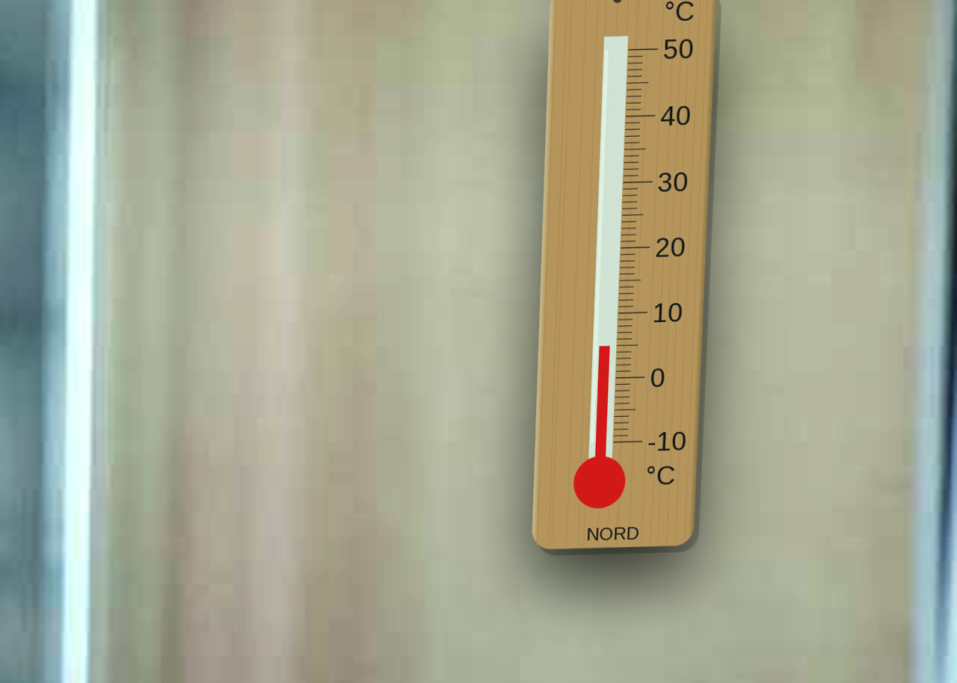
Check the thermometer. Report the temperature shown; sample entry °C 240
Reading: °C 5
